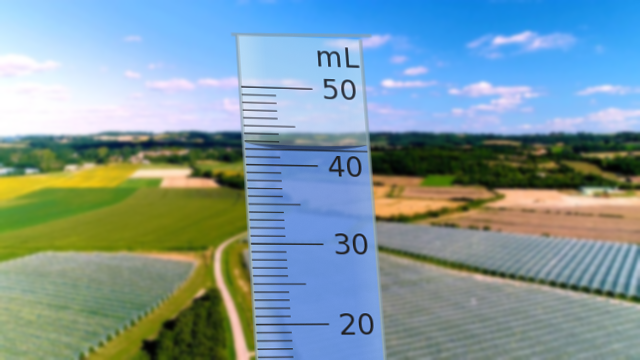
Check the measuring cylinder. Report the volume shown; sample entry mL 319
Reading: mL 42
